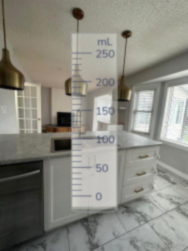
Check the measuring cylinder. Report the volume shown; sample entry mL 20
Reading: mL 100
